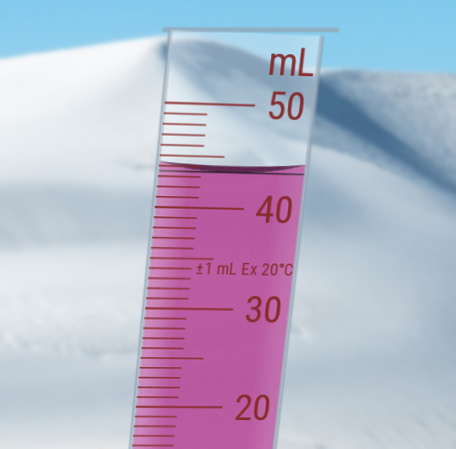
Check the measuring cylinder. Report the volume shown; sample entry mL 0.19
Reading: mL 43.5
